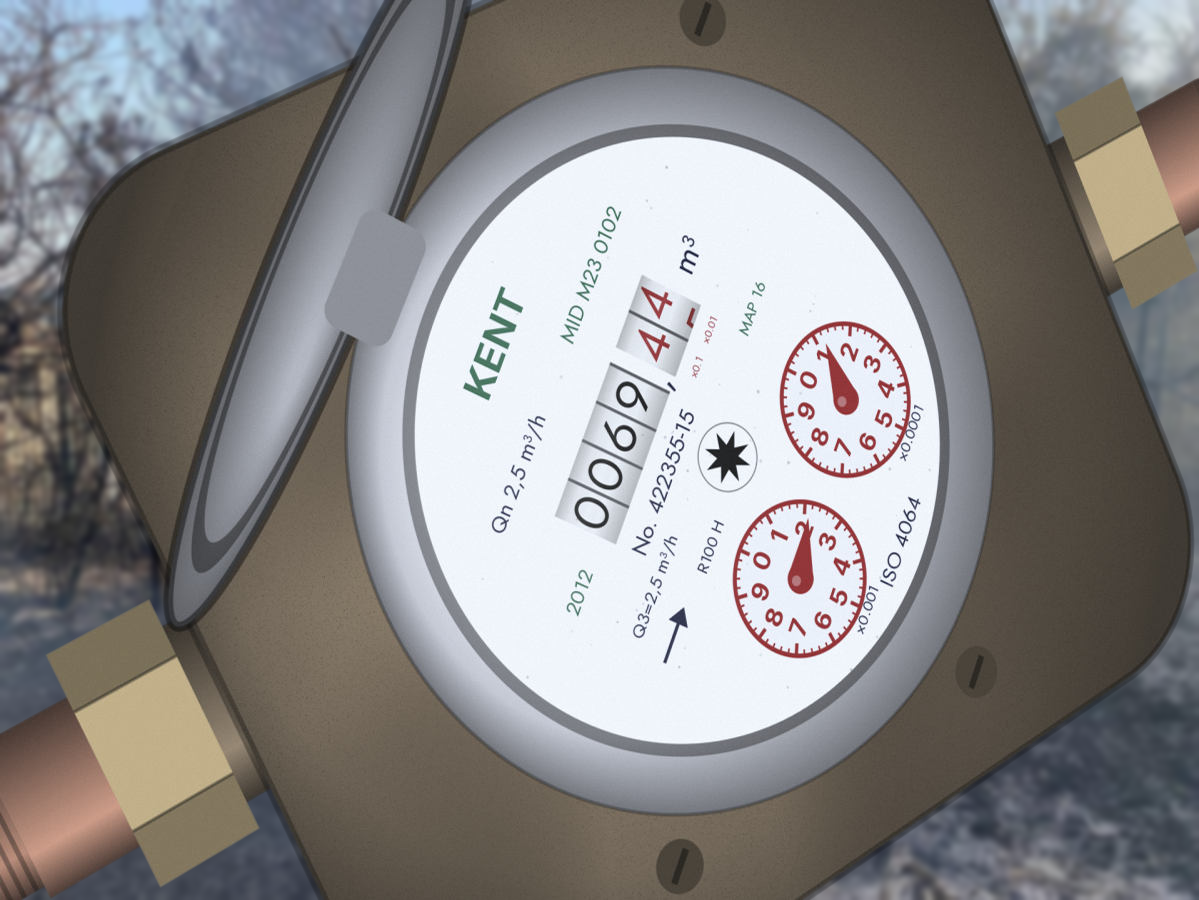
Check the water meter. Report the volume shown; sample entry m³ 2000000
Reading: m³ 69.4421
